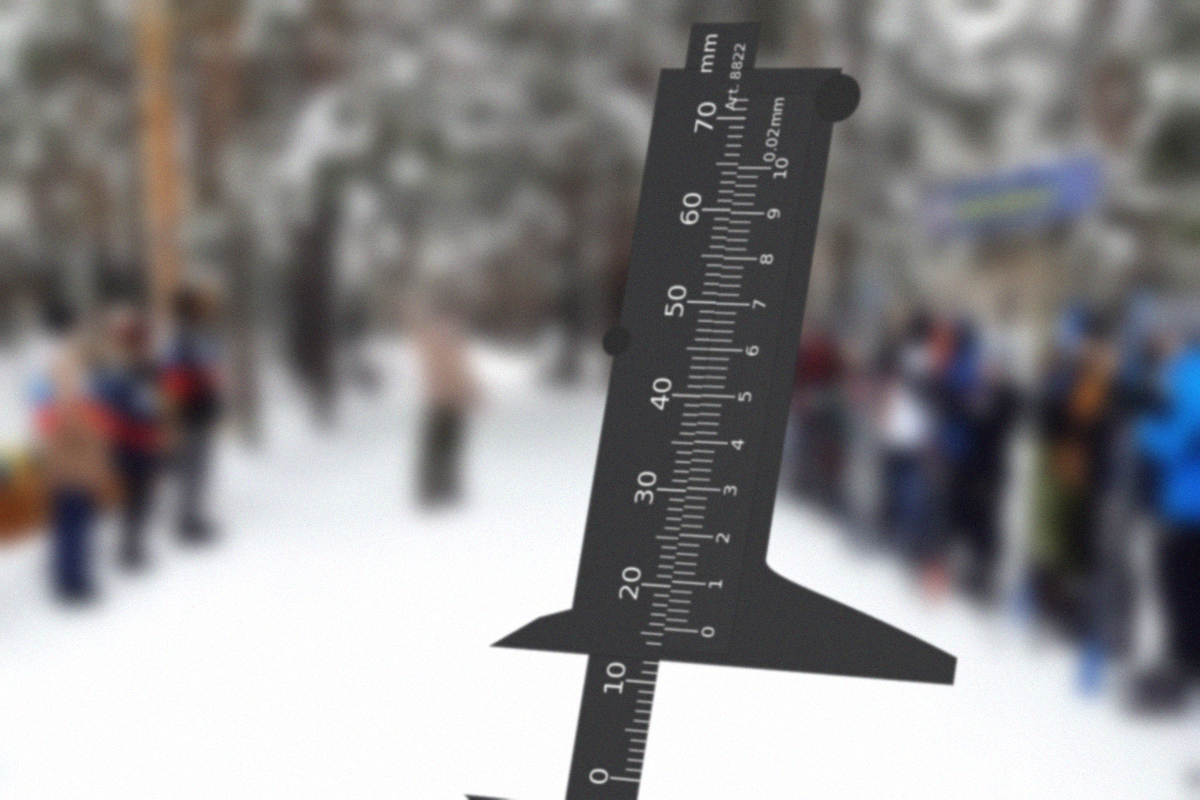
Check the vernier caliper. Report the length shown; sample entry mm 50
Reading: mm 15.6
